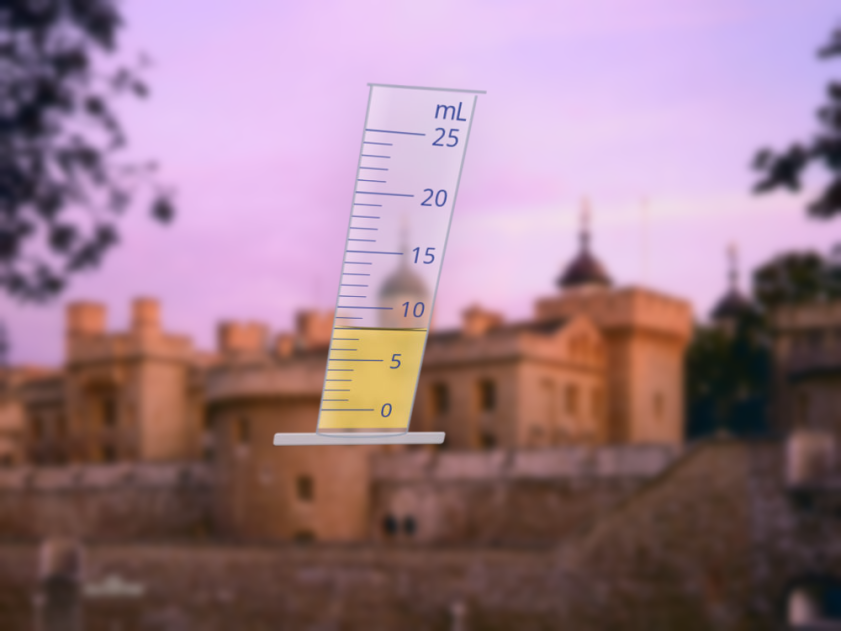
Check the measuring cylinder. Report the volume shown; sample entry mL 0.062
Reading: mL 8
